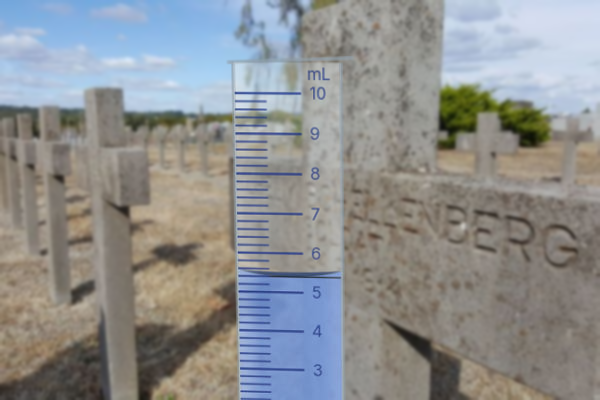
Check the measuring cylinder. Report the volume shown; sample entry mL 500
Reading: mL 5.4
